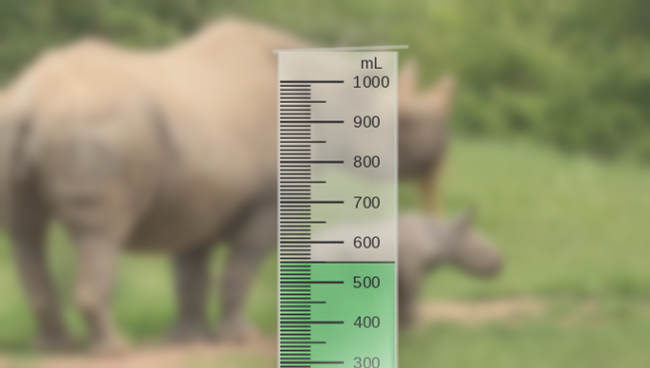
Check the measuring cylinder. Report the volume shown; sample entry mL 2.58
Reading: mL 550
